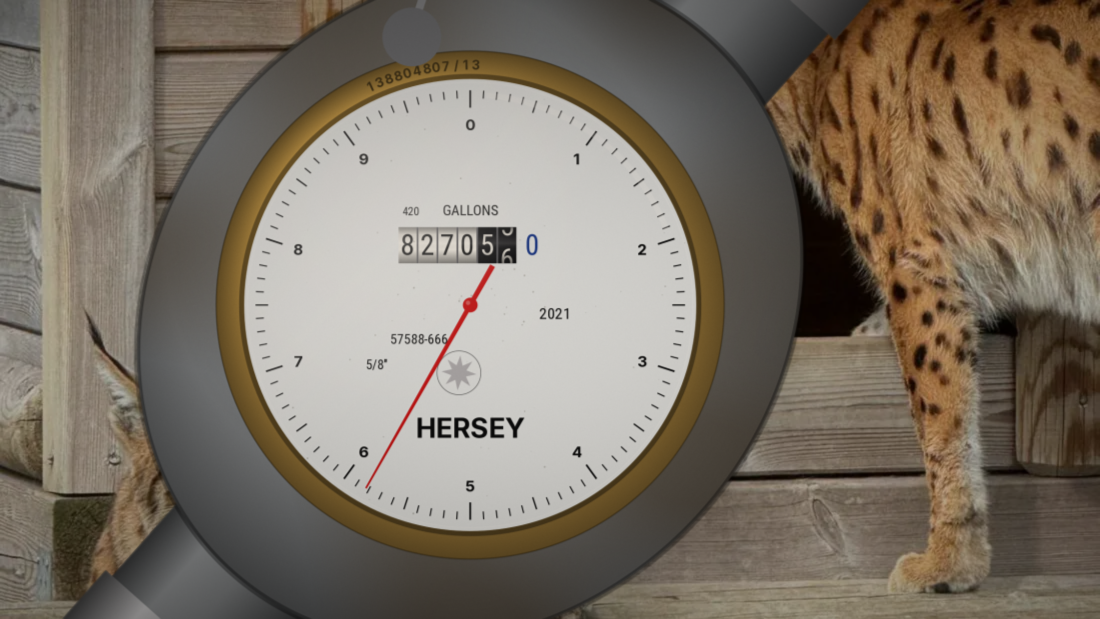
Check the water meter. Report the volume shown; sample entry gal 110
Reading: gal 8270555.8
